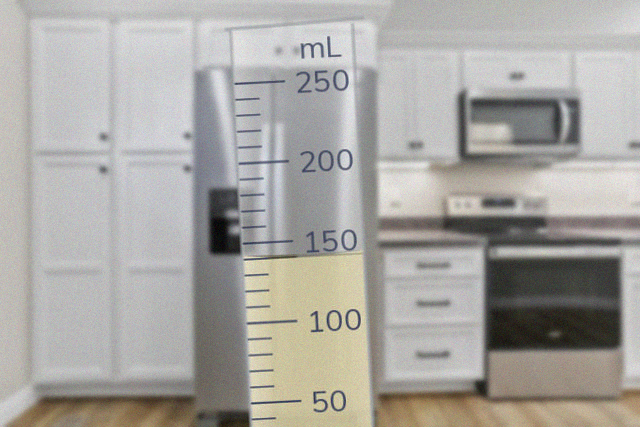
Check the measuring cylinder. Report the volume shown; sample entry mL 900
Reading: mL 140
